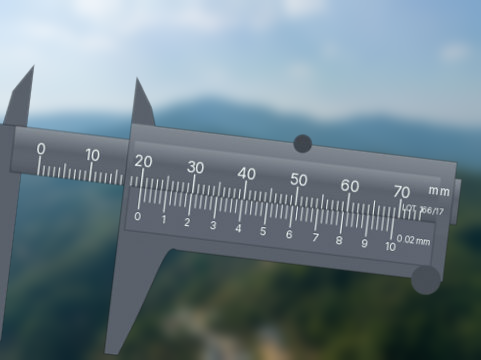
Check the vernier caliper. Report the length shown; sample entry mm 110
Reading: mm 20.0
